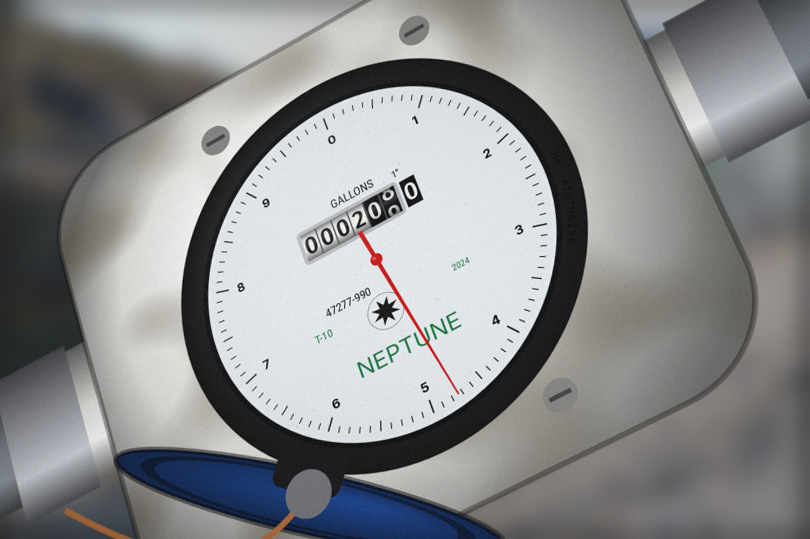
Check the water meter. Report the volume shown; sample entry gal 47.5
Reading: gal 2084.7
